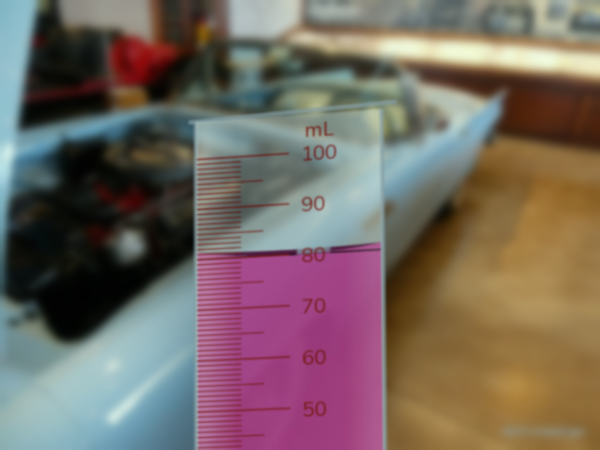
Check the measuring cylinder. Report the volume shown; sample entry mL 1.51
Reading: mL 80
